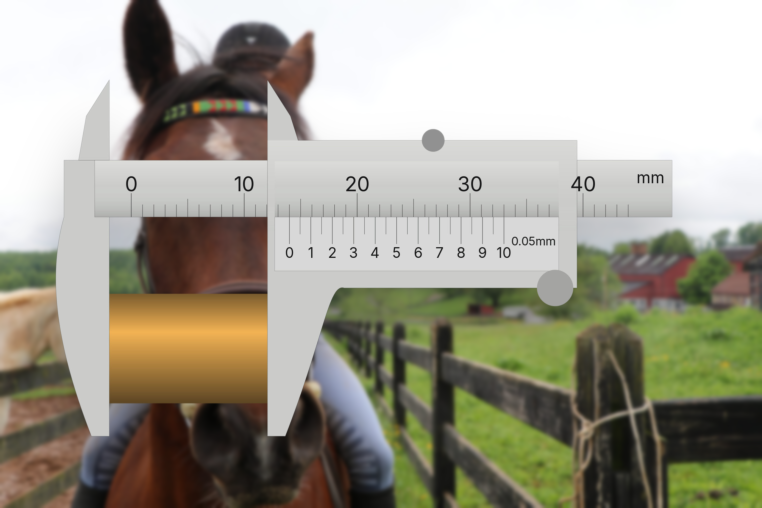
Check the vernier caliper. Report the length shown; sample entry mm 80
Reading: mm 14.0
